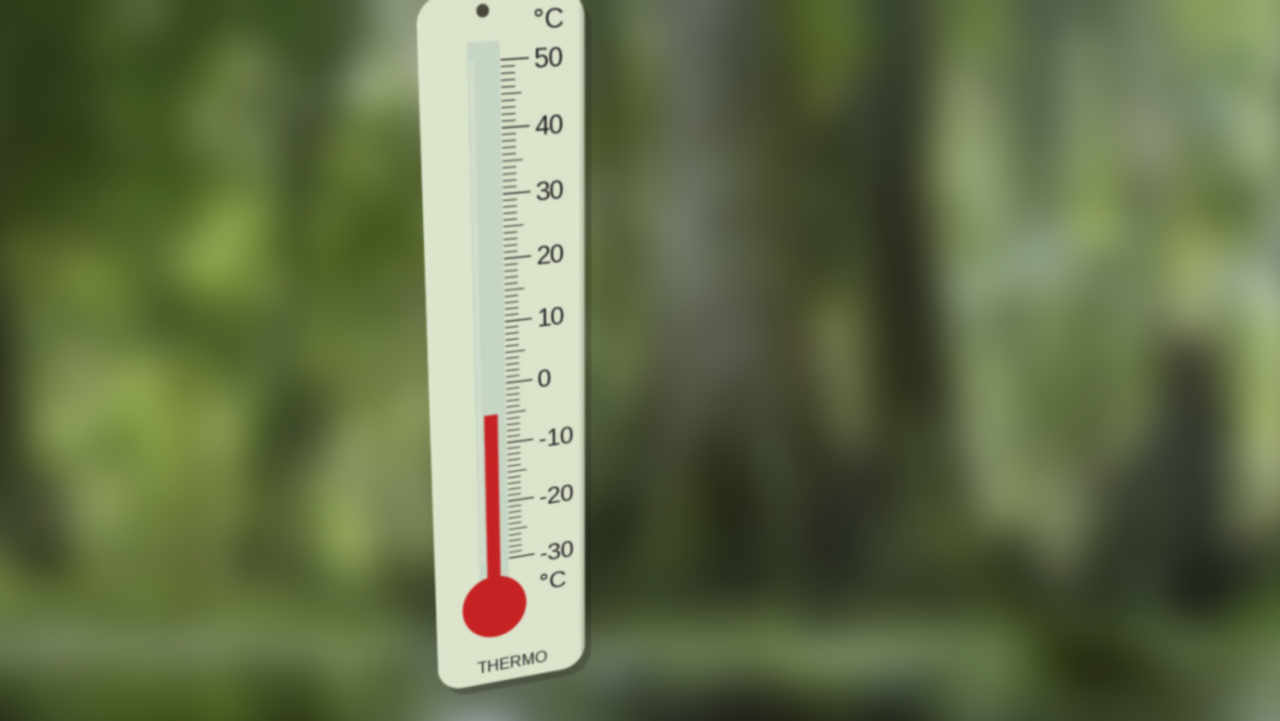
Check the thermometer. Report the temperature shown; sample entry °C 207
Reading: °C -5
